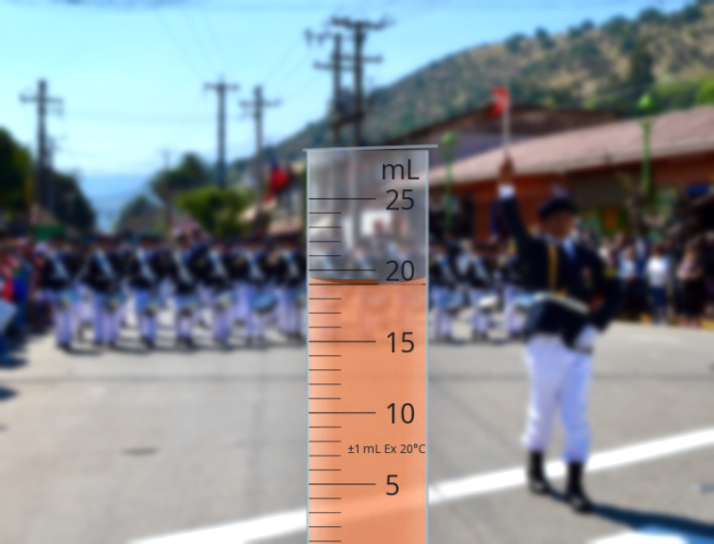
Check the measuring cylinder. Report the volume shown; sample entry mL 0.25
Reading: mL 19
